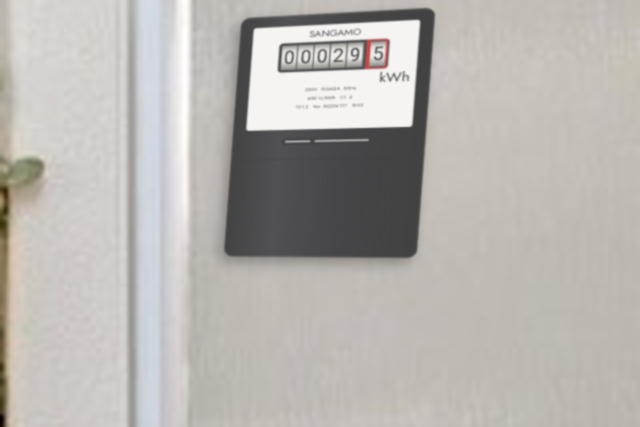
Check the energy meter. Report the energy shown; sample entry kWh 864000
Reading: kWh 29.5
